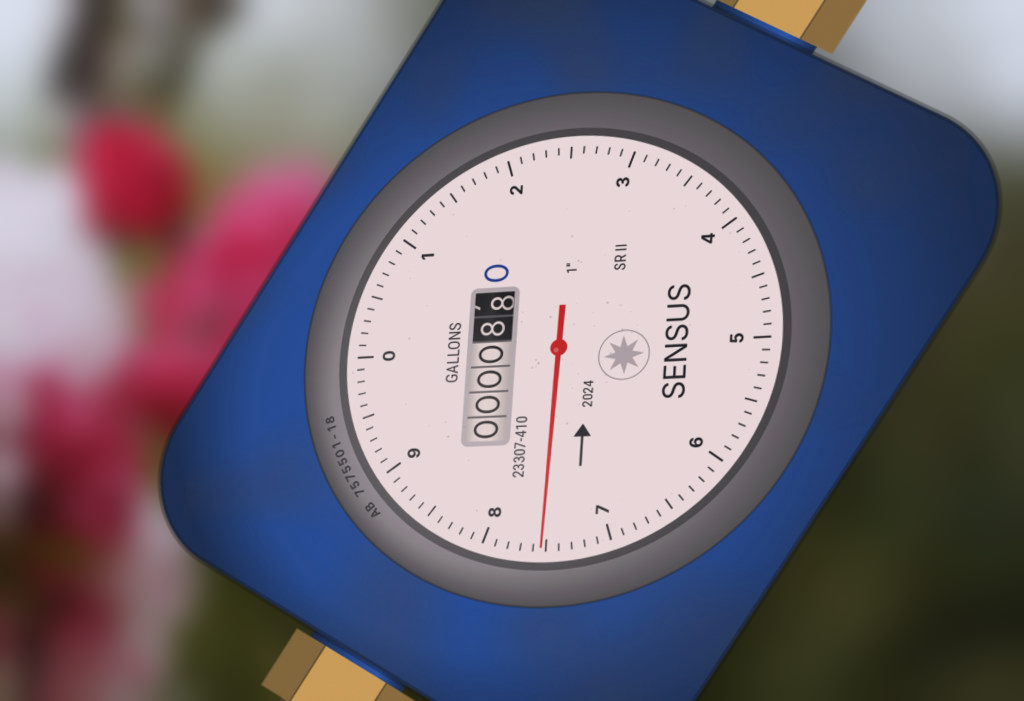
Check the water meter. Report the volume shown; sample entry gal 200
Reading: gal 877.5
